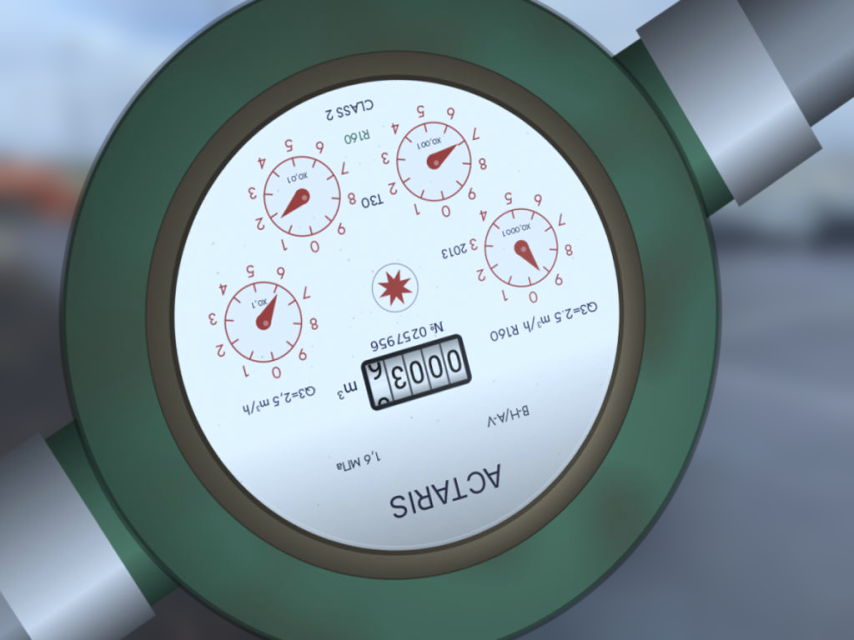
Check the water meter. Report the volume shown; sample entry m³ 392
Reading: m³ 35.6169
